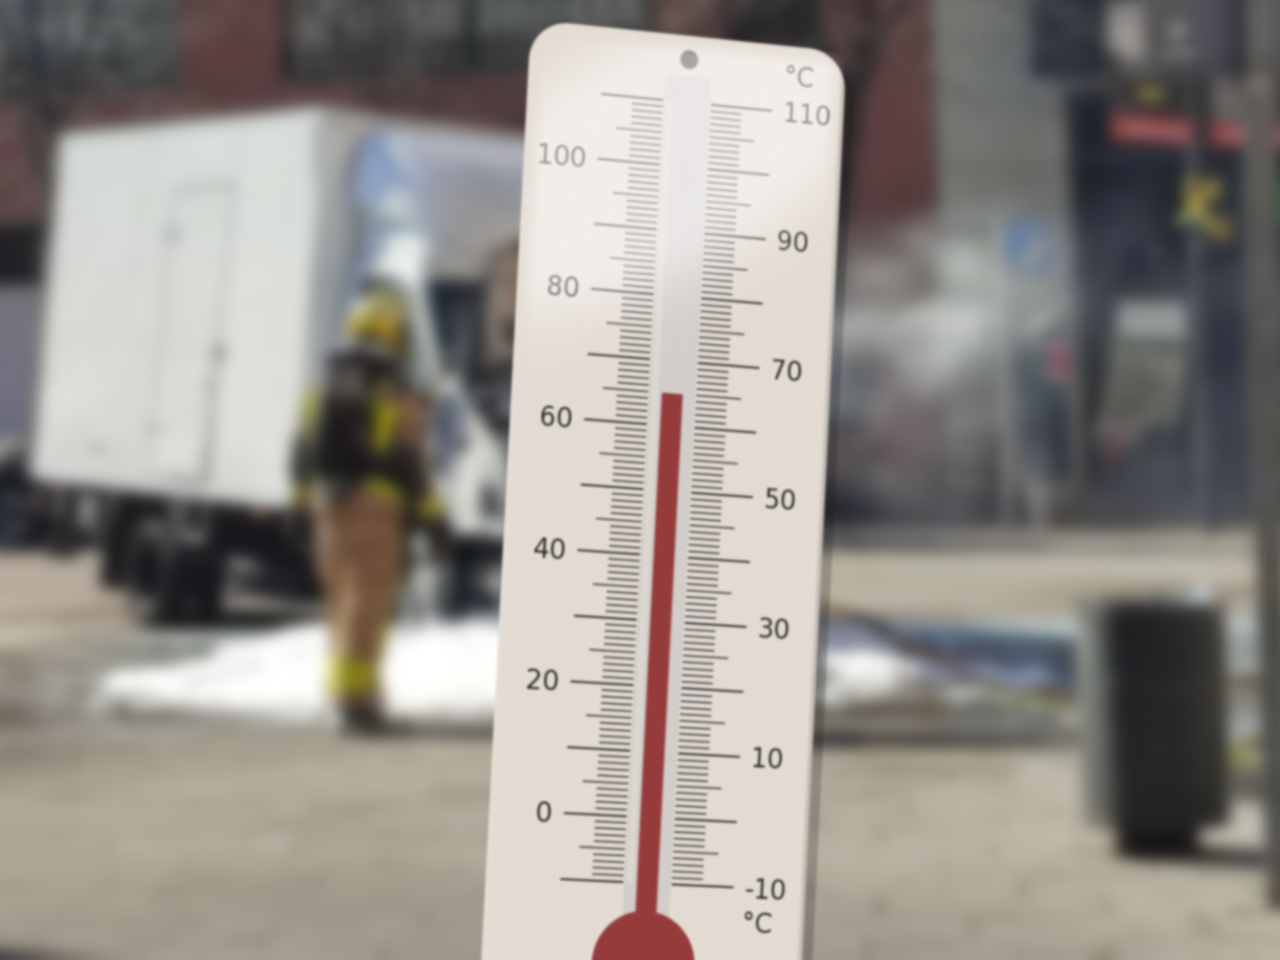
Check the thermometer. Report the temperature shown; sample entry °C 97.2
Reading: °C 65
